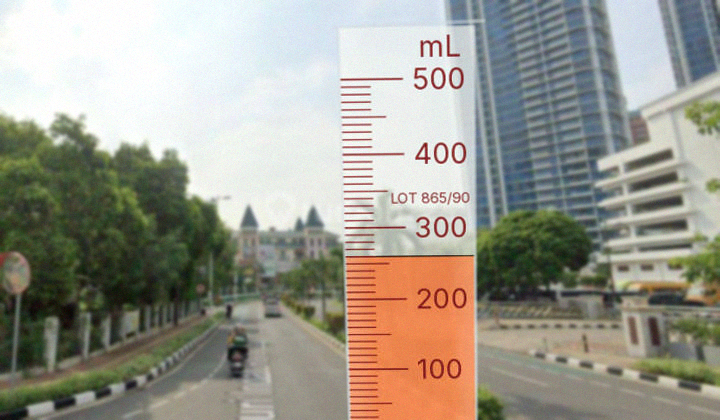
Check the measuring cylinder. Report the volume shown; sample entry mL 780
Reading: mL 260
